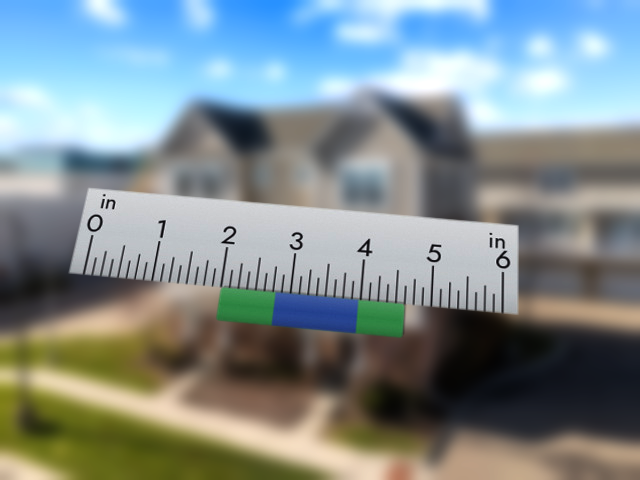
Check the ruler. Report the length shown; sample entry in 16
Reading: in 2.625
